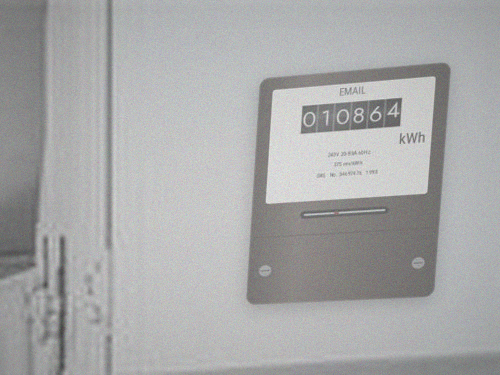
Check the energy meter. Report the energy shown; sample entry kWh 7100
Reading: kWh 10864
